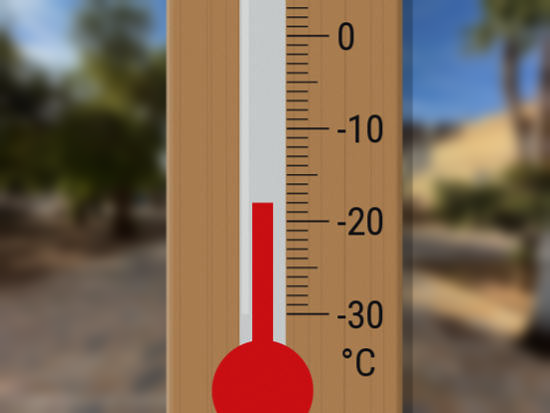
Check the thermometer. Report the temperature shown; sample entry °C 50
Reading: °C -18
